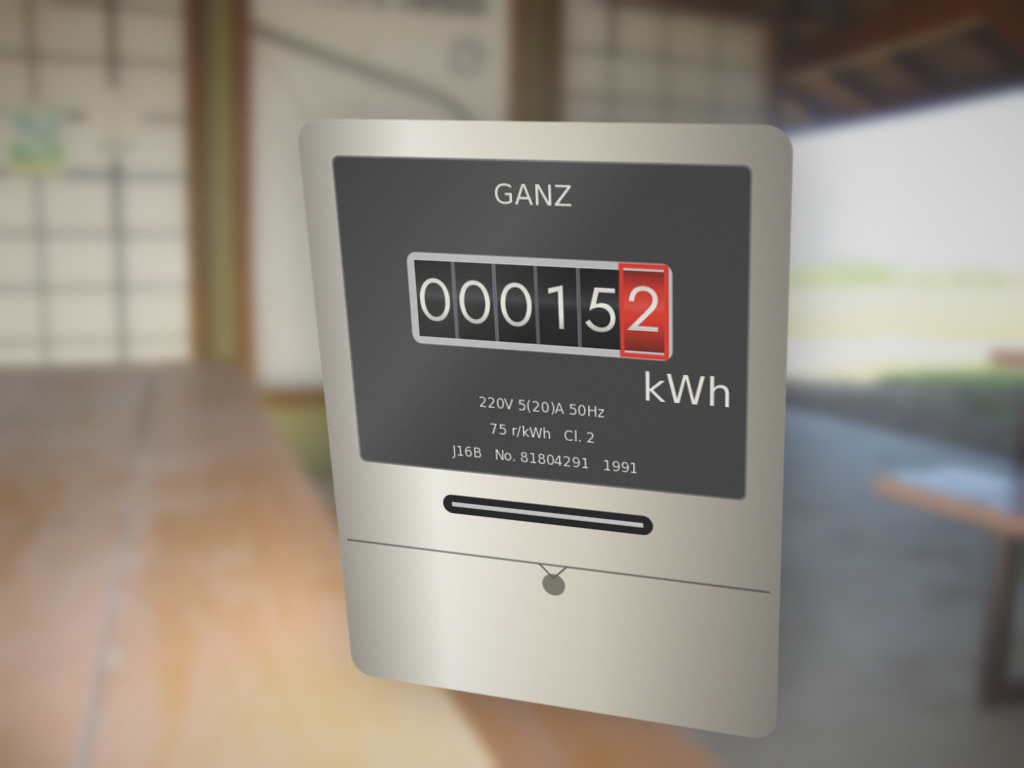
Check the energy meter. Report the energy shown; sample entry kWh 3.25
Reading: kWh 15.2
